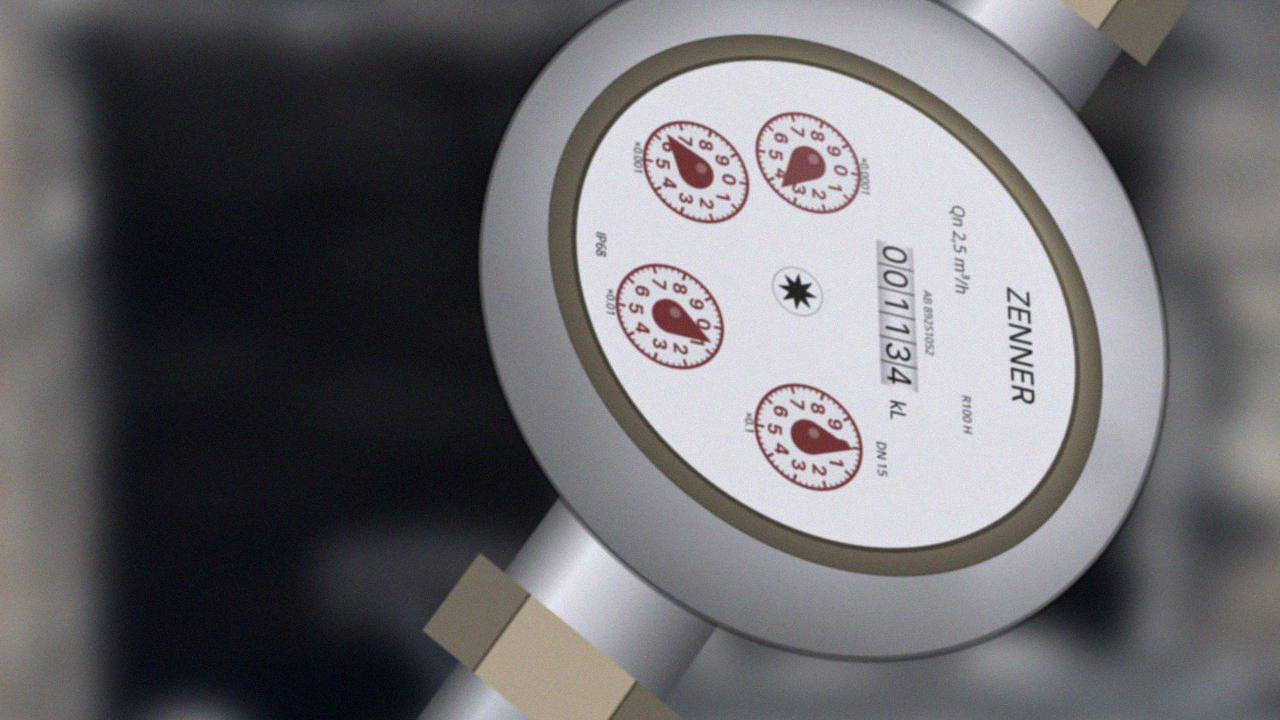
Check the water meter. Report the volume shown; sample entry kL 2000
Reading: kL 1134.0063
